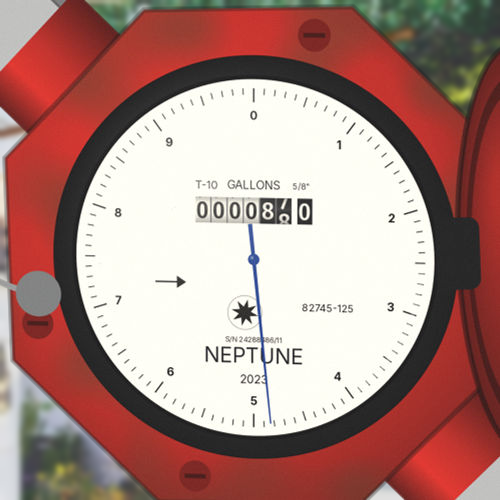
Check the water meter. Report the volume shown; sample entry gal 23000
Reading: gal 874.8
